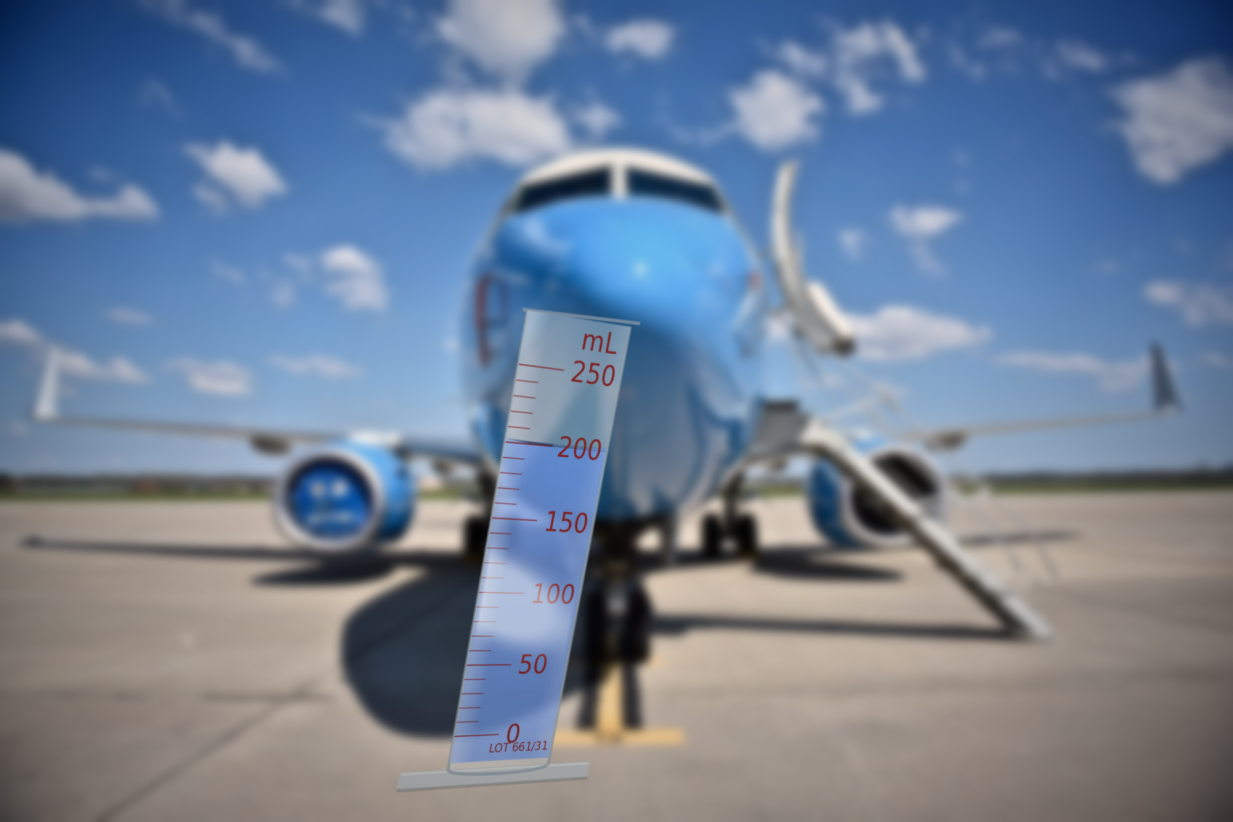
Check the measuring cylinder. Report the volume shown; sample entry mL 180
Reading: mL 200
